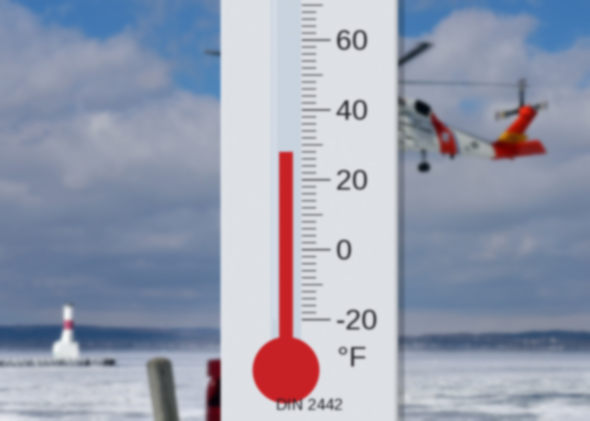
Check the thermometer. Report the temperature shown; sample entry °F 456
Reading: °F 28
